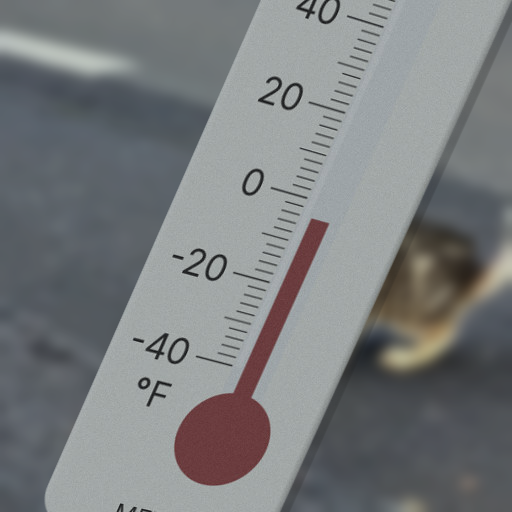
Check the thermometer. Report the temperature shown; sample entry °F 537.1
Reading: °F -4
